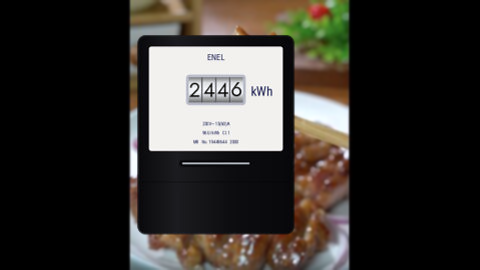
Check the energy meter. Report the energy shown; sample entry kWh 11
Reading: kWh 2446
